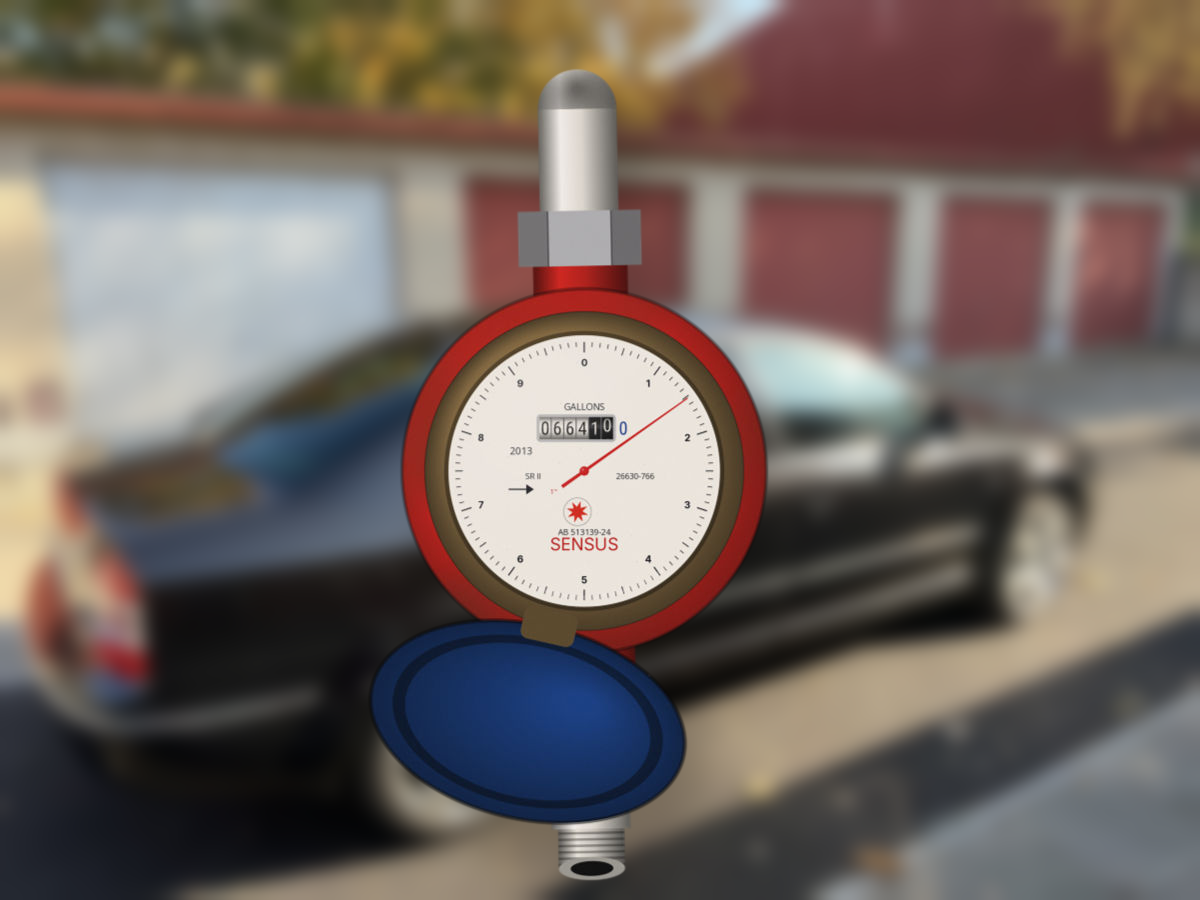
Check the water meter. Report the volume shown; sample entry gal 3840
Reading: gal 664101.5
